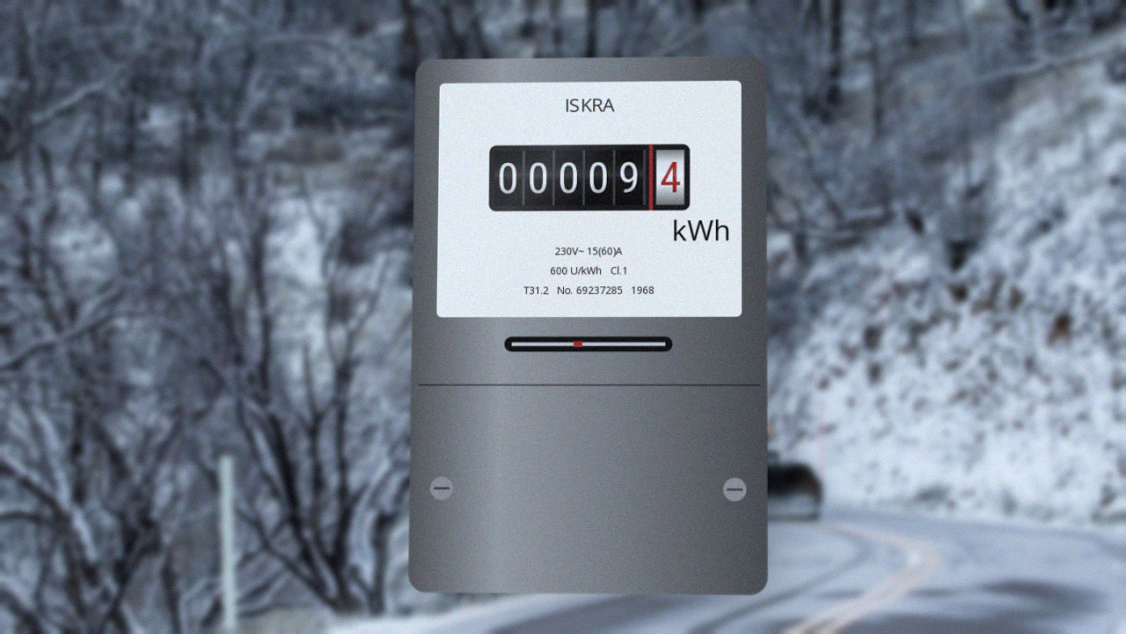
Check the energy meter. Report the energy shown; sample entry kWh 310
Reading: kWh 9.4
